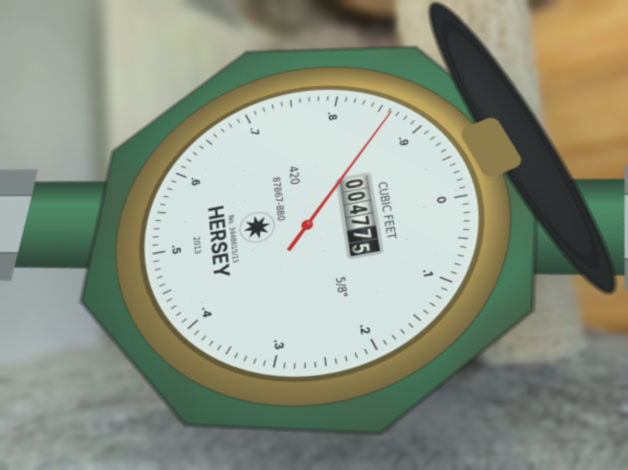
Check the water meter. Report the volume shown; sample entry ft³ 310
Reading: ft³ 4774.86
